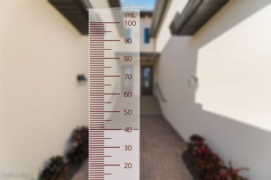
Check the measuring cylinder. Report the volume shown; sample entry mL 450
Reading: mL 40
